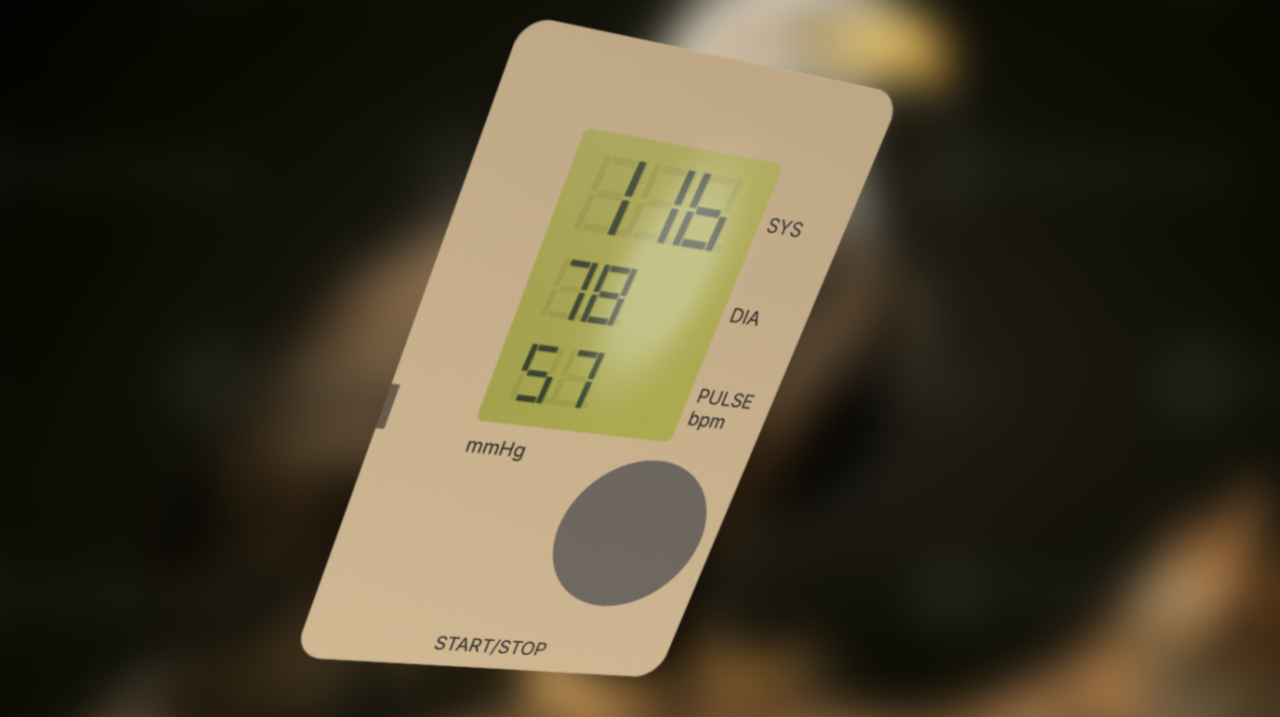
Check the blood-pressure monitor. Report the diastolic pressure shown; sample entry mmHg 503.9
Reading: mmHg 78
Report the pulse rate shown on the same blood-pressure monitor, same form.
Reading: bpm 57
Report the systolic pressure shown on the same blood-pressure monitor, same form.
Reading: mmHg 116
